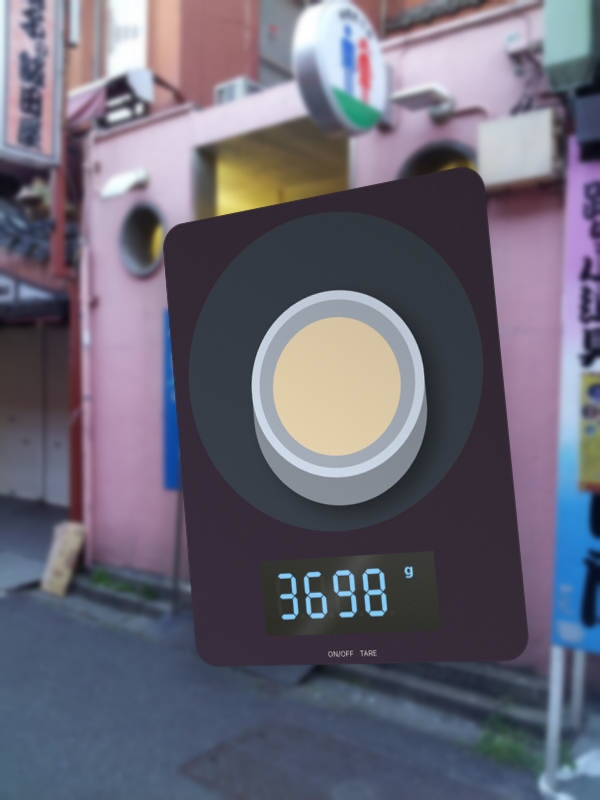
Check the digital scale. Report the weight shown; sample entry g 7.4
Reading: g 3698
